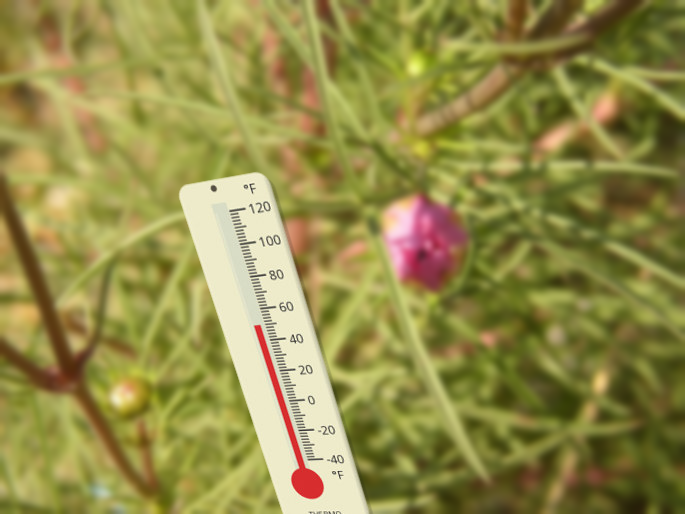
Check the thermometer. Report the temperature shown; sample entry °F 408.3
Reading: °F 50
